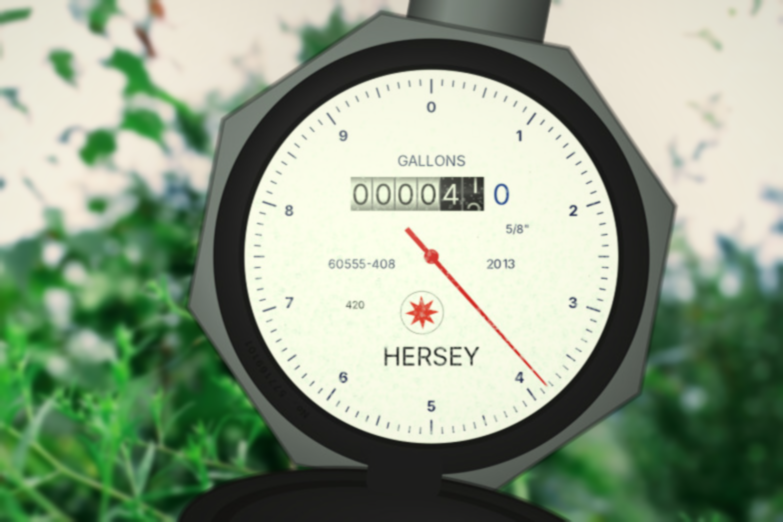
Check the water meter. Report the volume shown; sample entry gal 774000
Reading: gal 413.8
